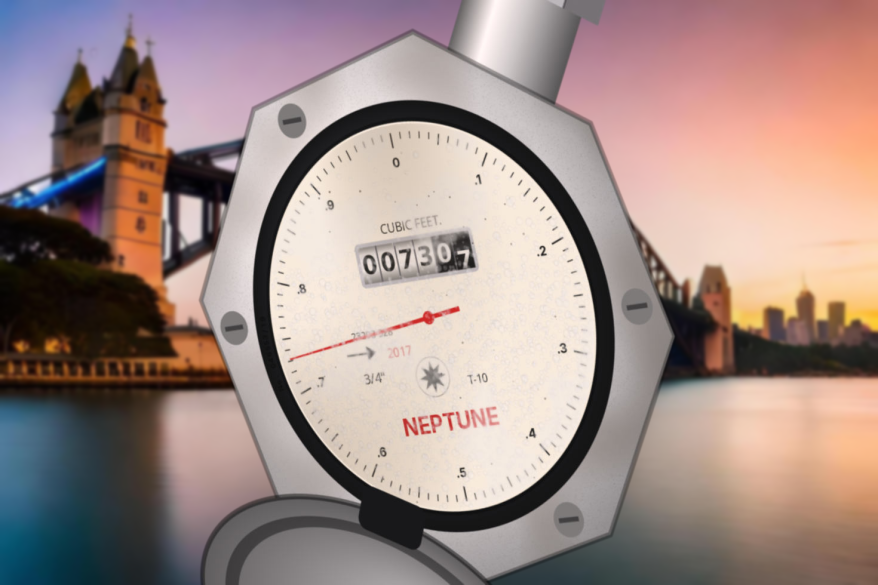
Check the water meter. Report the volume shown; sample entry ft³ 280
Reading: ft³ 7306.73
